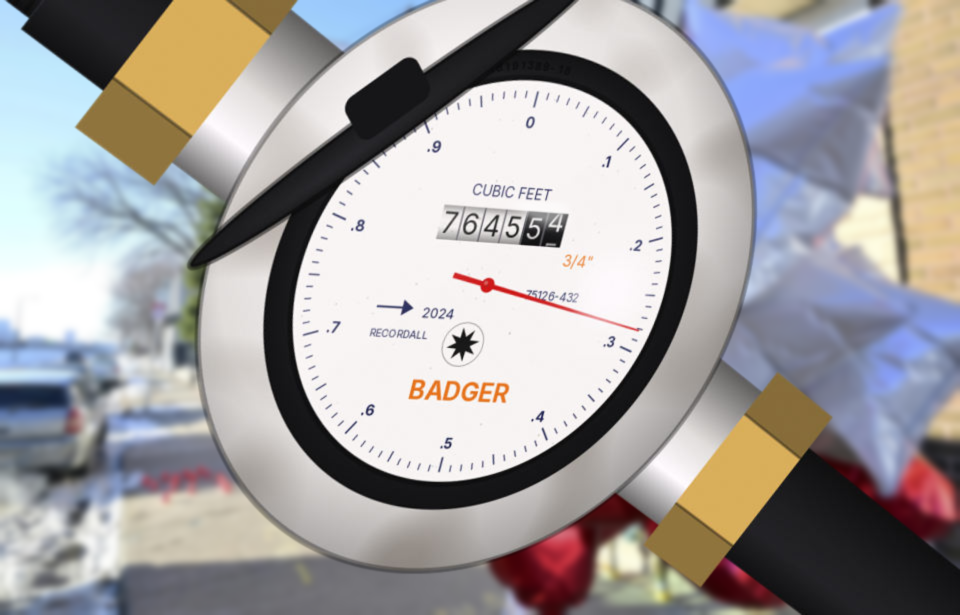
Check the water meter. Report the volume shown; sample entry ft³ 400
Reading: ft³ 764554.28
